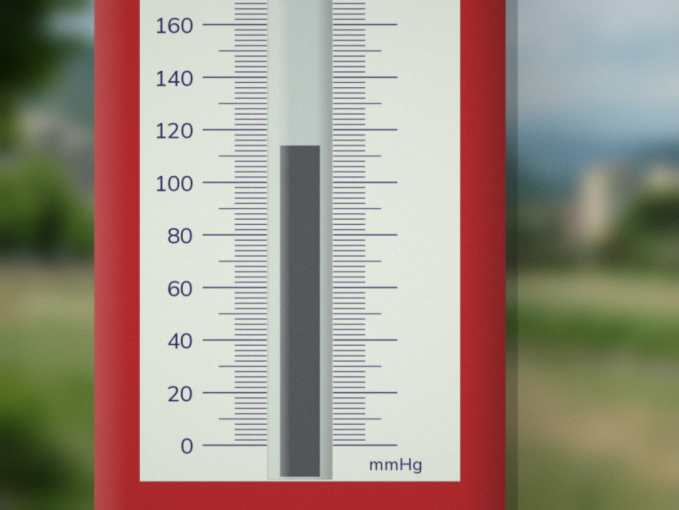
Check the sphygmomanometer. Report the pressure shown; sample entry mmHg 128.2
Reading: mmHg 114
